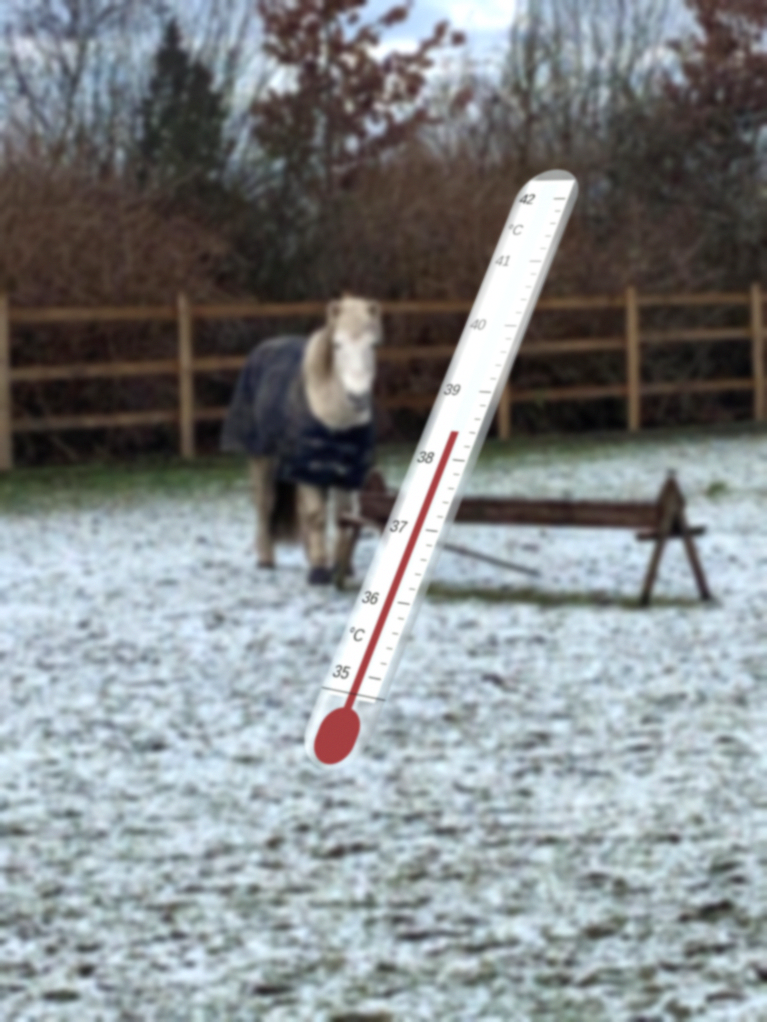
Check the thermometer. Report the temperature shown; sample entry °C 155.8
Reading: °C 38.4
